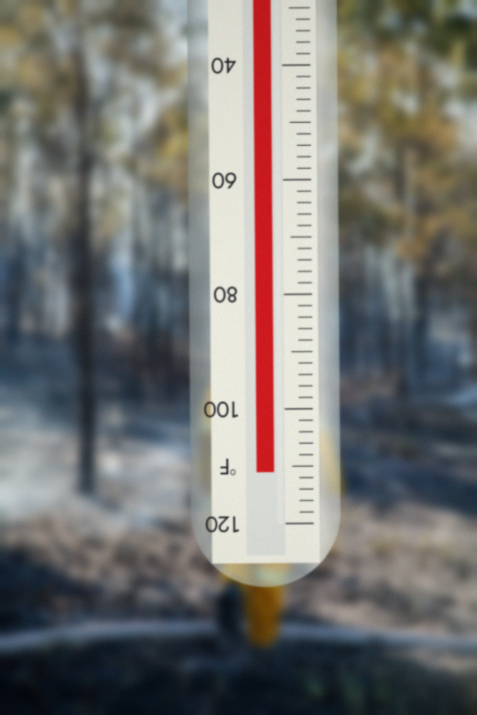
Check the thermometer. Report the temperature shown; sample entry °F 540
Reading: °F 111
